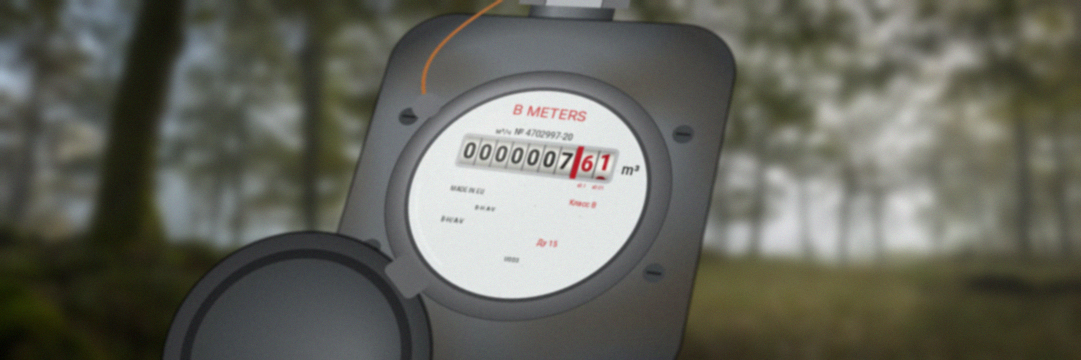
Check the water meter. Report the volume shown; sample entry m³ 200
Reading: m³ 7.61
